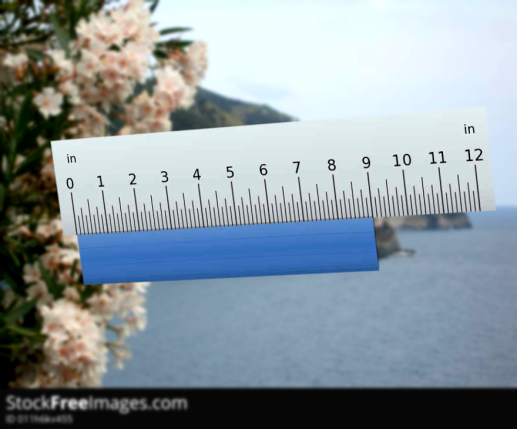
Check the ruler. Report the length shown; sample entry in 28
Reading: in 9
